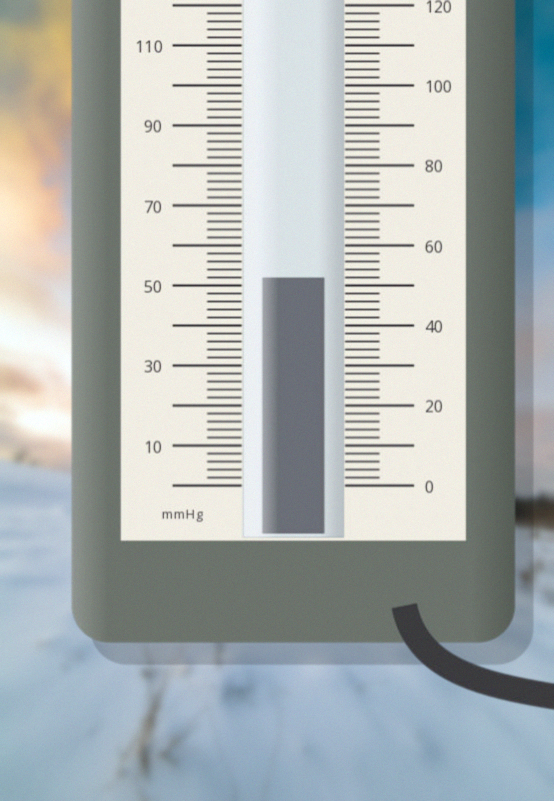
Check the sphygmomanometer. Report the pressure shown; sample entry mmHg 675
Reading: mmHg 52
